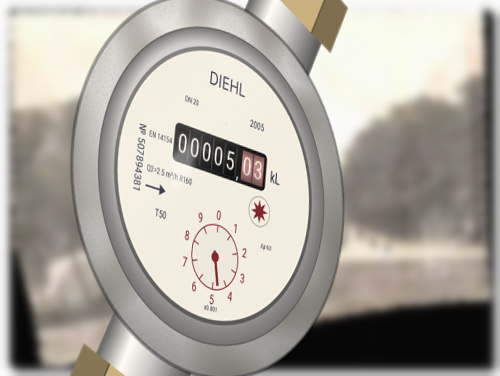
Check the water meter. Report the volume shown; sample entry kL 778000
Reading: kL 5.034
